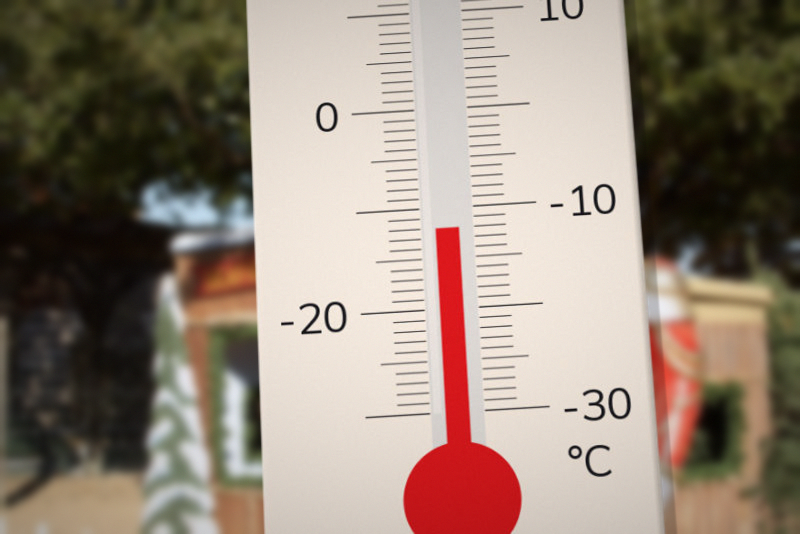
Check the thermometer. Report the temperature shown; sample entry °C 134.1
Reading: °C -12
